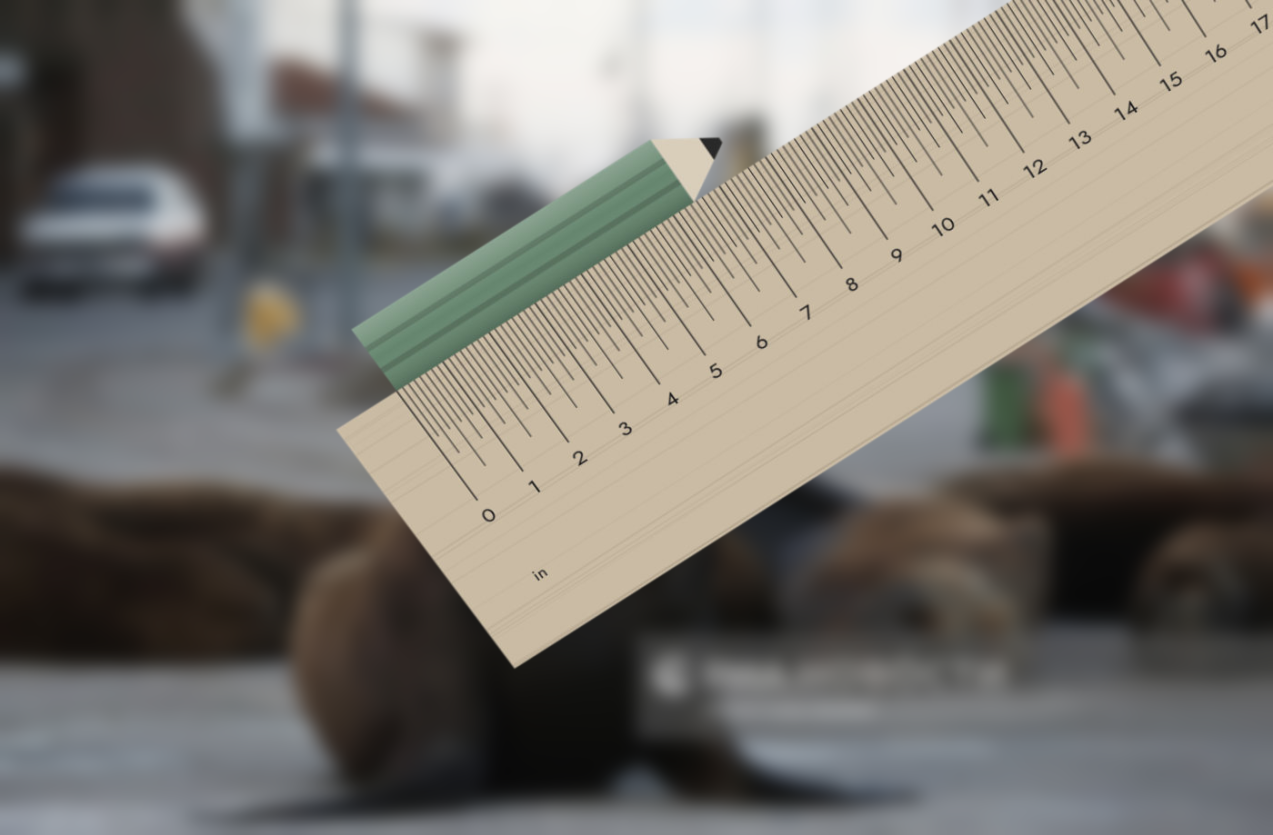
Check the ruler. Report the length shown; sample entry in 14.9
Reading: in 7.5
